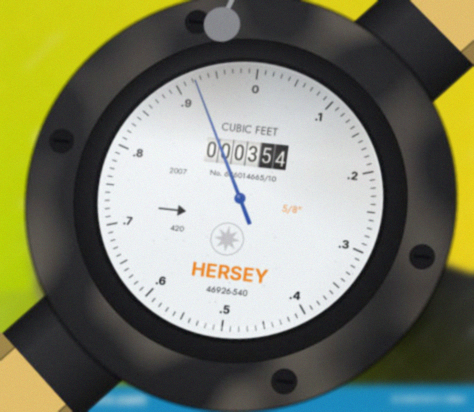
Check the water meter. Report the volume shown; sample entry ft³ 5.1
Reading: ft³ 353.92
